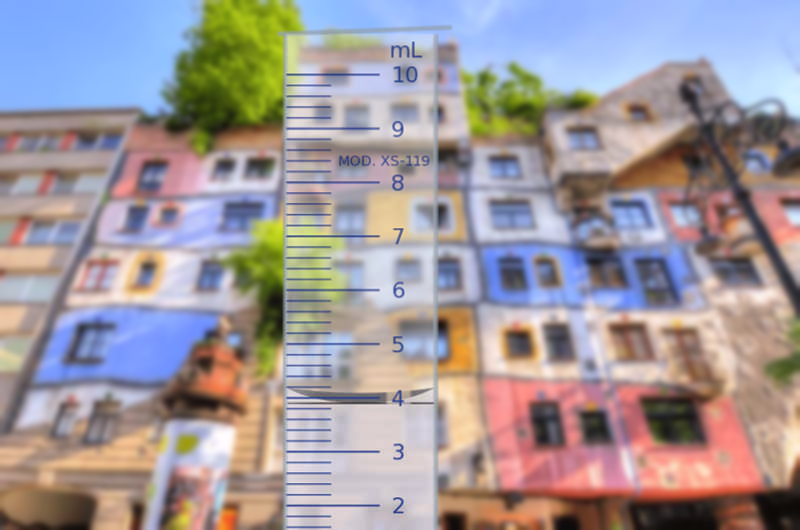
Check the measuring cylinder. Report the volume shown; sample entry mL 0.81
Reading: mL 3.9
